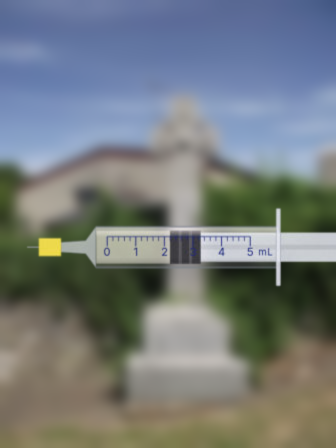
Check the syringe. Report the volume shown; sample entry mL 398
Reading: mL 2.2
